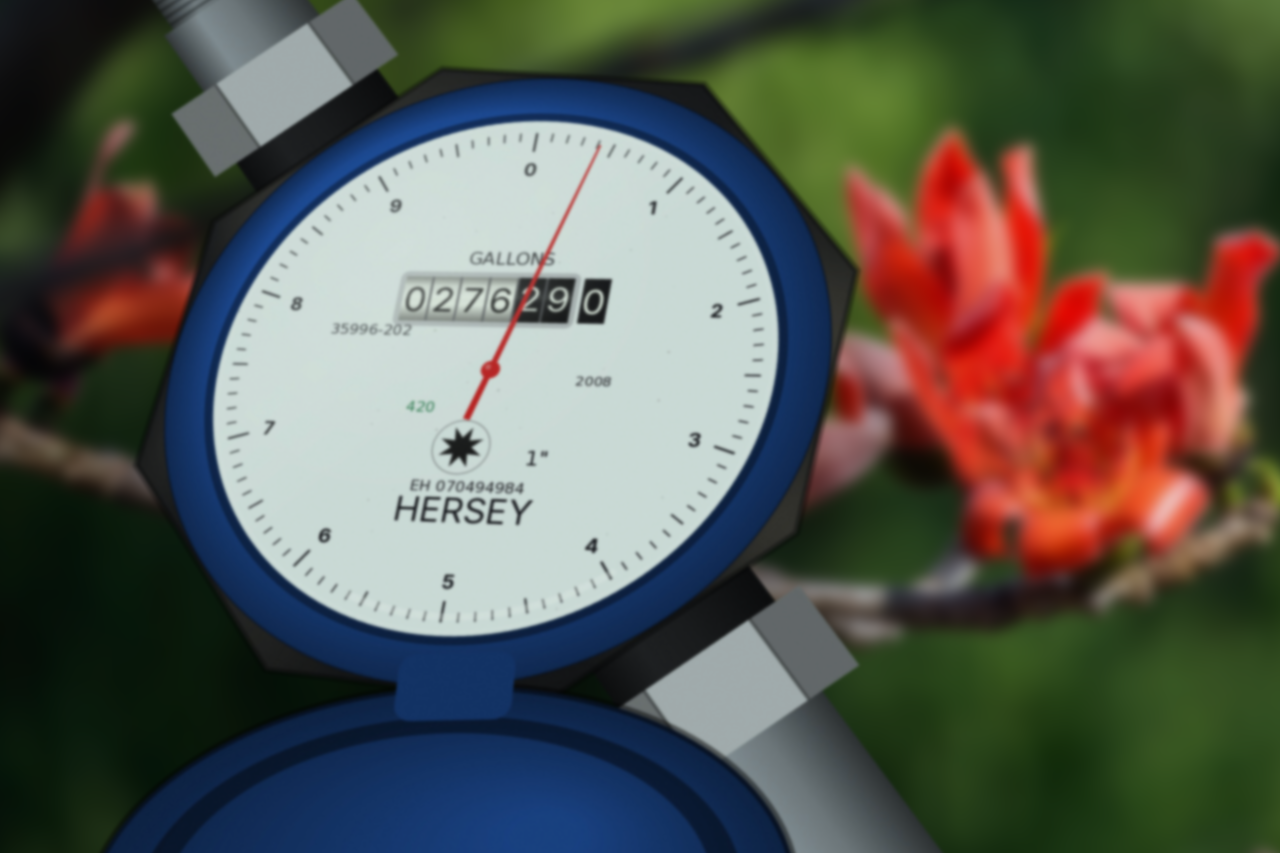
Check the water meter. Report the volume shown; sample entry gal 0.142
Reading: gal 276290.4
